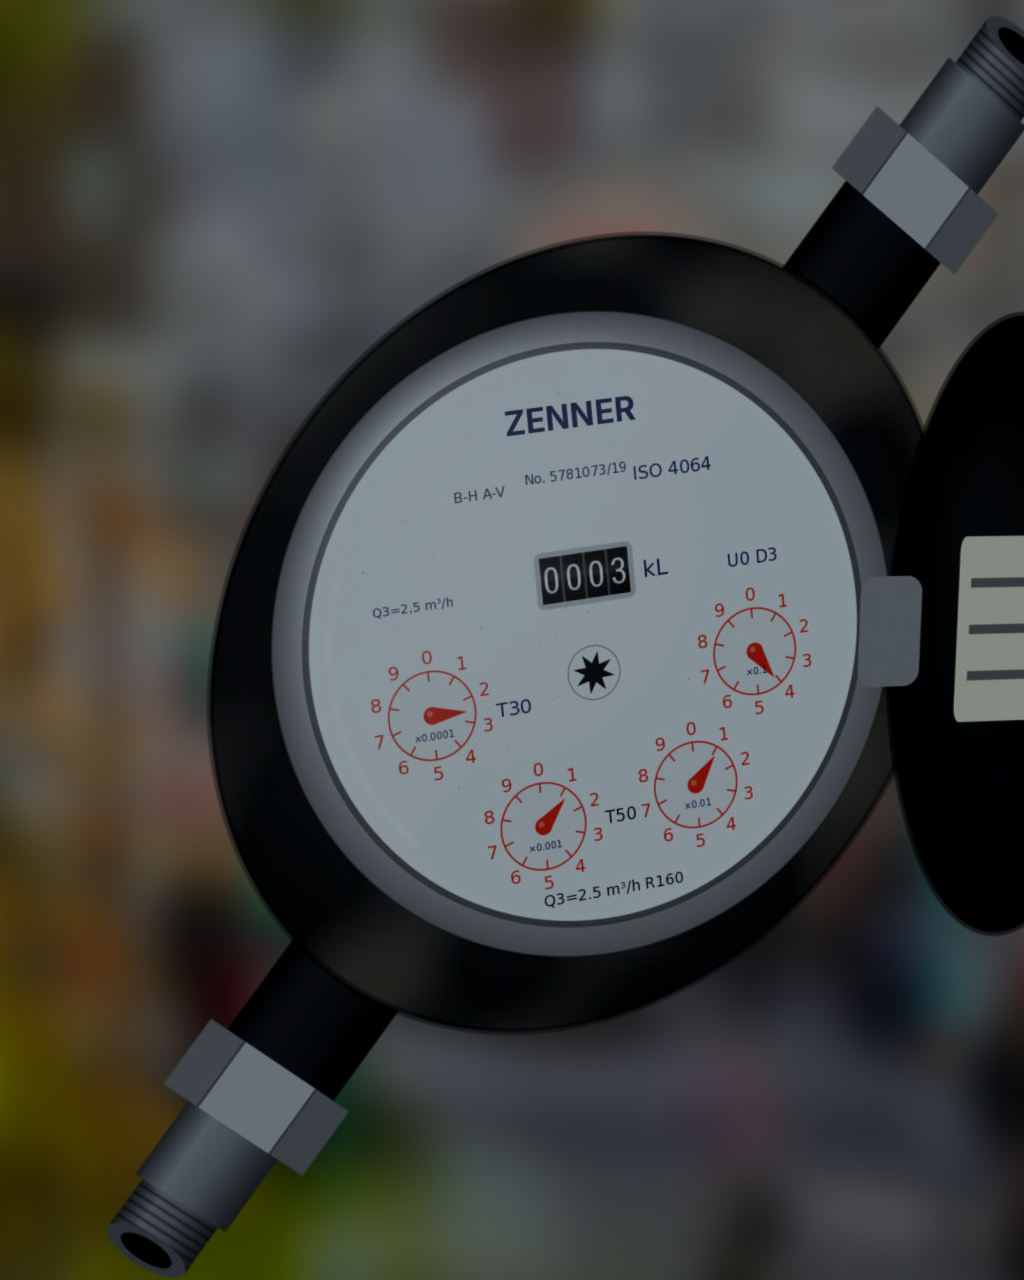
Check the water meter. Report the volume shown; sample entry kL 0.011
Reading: kL 3.4112
